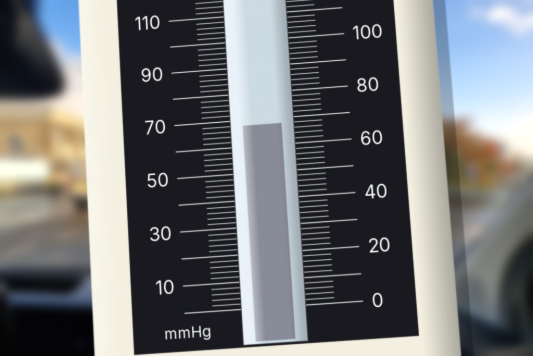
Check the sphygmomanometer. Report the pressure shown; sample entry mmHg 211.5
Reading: mmHg 68
